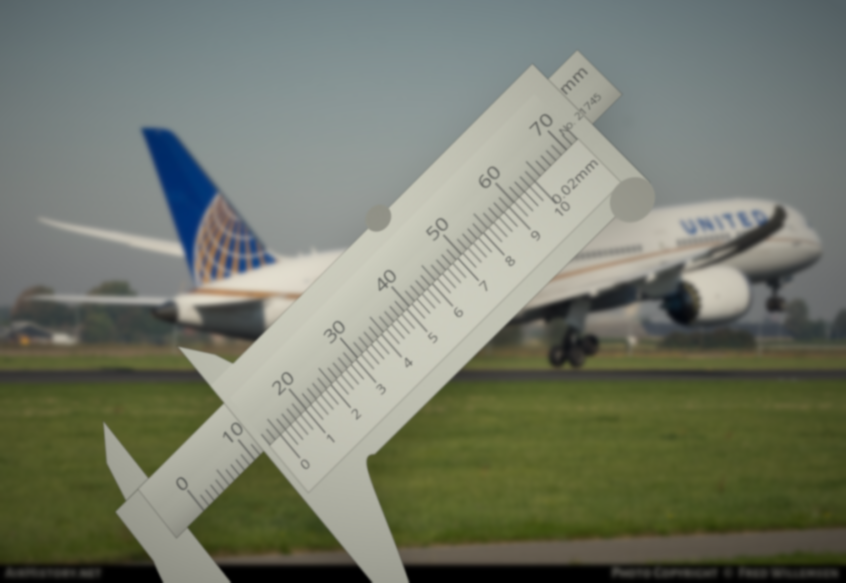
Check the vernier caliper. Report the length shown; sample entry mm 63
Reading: mm 15.0
